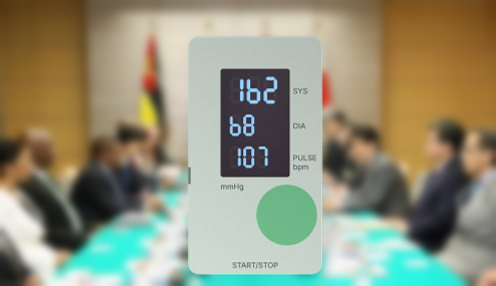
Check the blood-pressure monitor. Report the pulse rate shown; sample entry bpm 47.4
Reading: bpm 107
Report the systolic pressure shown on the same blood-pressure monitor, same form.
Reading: mmHg 162
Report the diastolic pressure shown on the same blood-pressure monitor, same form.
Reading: mmHg 68
